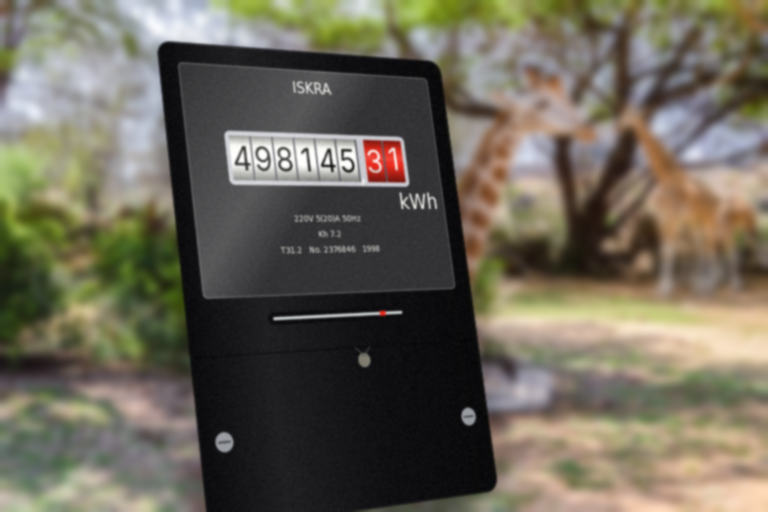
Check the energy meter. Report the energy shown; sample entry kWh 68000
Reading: kWh 498145.31
